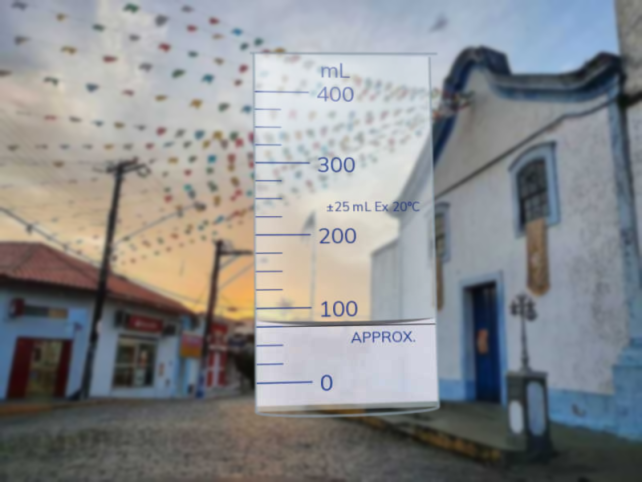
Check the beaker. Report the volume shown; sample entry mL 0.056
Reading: mL 75
